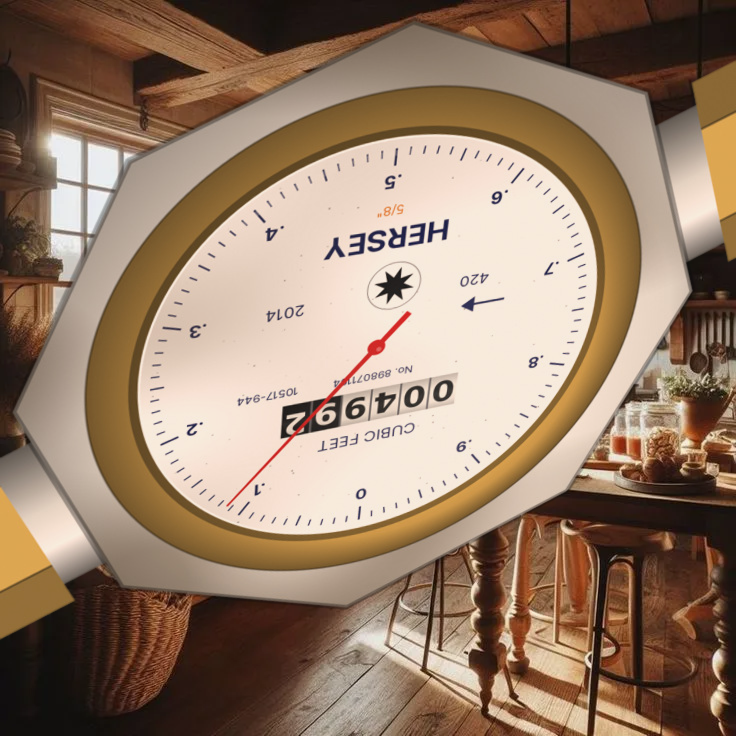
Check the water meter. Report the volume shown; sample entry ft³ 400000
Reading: ft³ 4992.11
